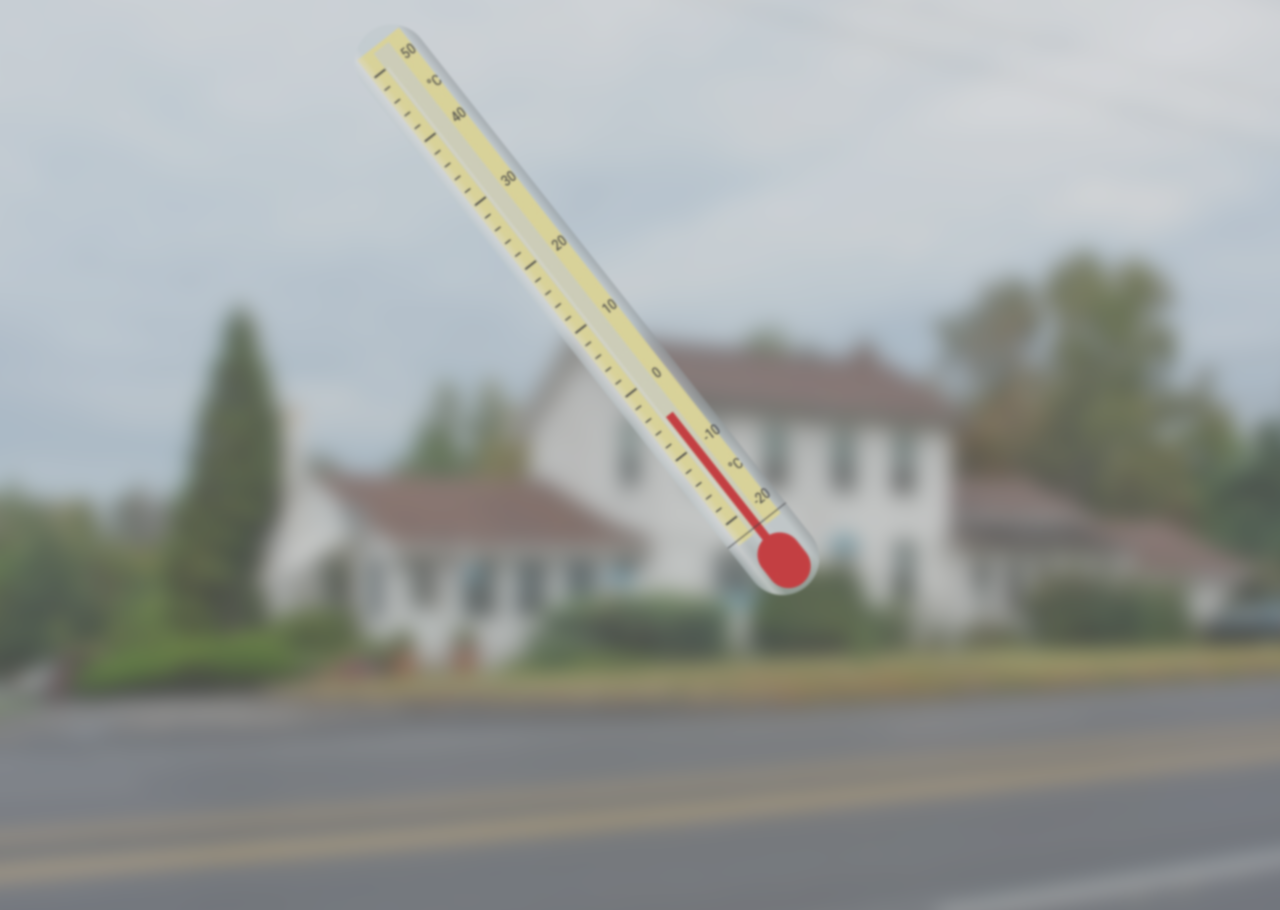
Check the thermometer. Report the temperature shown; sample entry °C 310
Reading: °C -5
